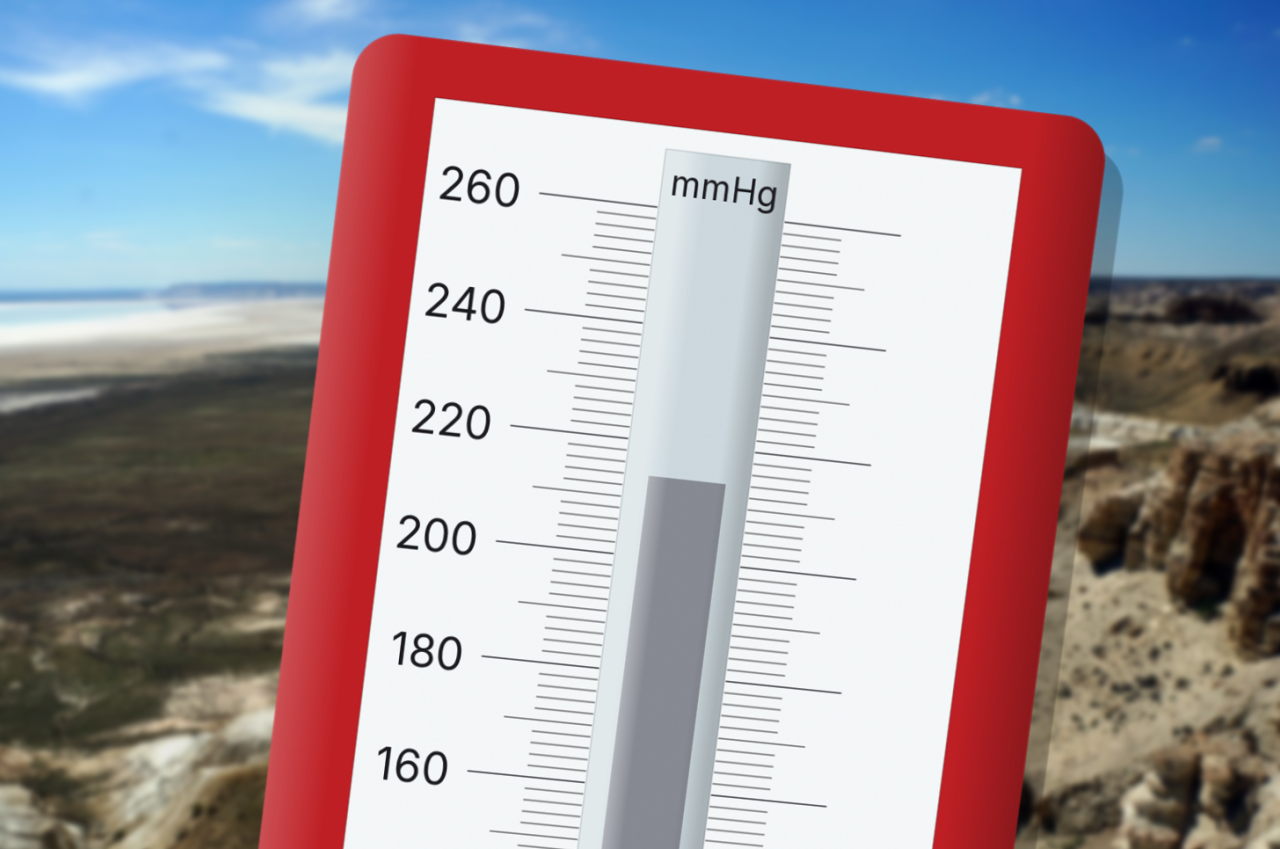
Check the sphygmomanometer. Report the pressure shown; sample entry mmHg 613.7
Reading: mmHg 214
